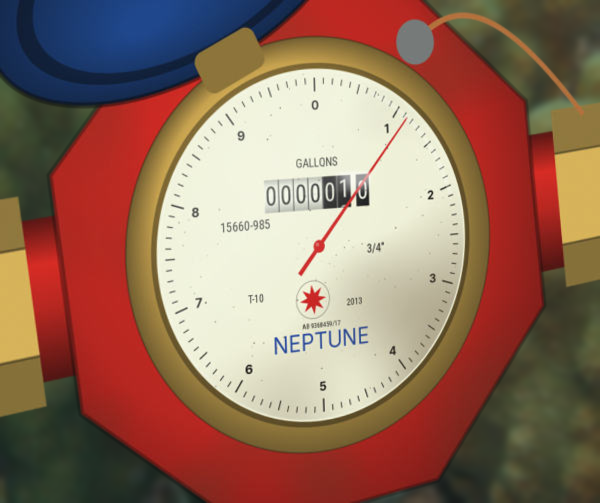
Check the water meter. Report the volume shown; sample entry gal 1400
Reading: gal 11.1
